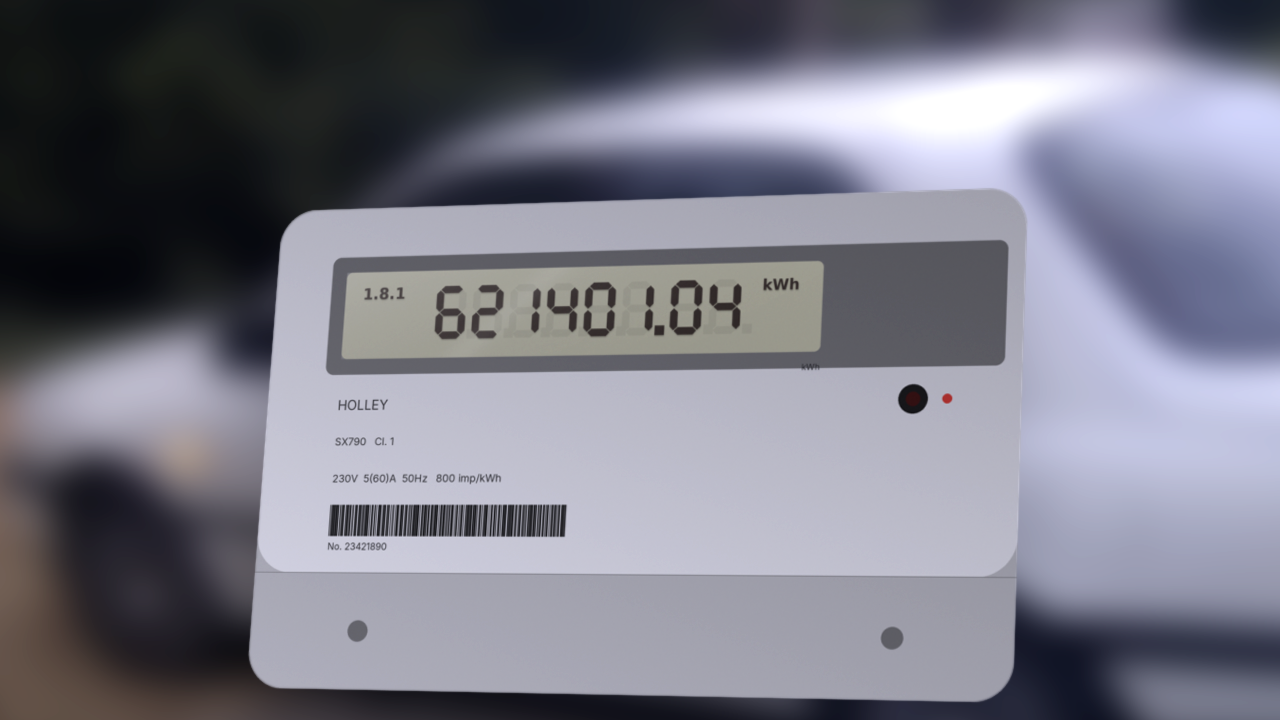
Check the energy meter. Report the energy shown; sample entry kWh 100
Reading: kWh 621401.04
